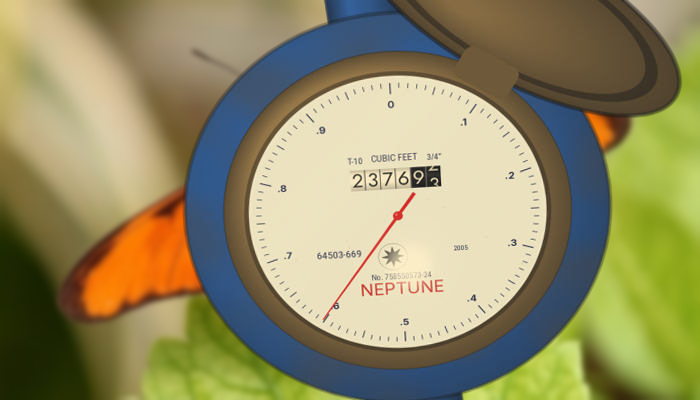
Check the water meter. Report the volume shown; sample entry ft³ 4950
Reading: ft³ 237692.60
